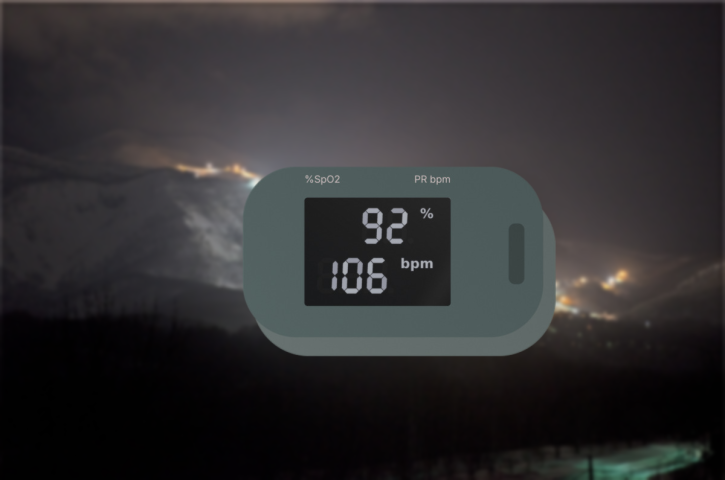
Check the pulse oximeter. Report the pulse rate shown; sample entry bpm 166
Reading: bpm 106
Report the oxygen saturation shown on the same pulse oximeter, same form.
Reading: % 92
